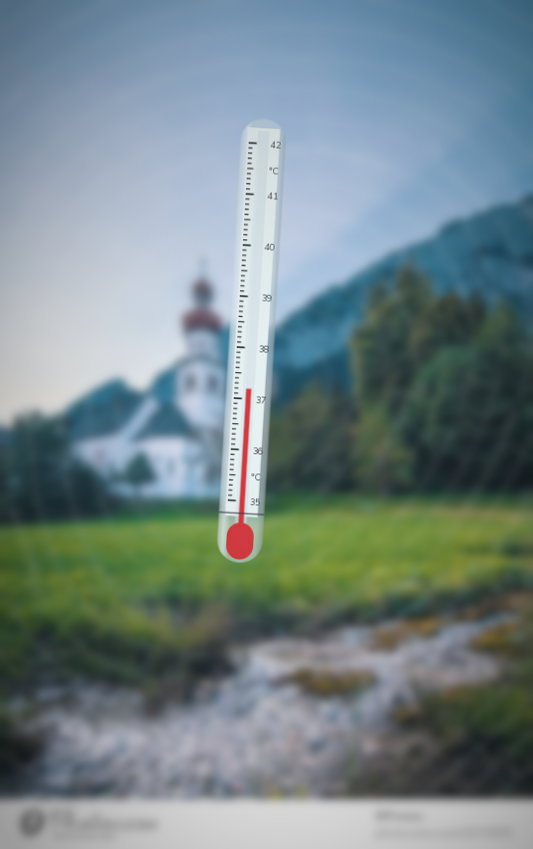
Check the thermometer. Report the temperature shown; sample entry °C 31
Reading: °C 37.2
